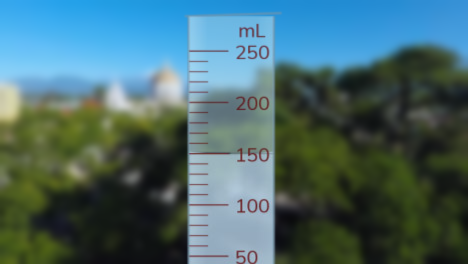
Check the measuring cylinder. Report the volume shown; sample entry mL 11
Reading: mL 150
